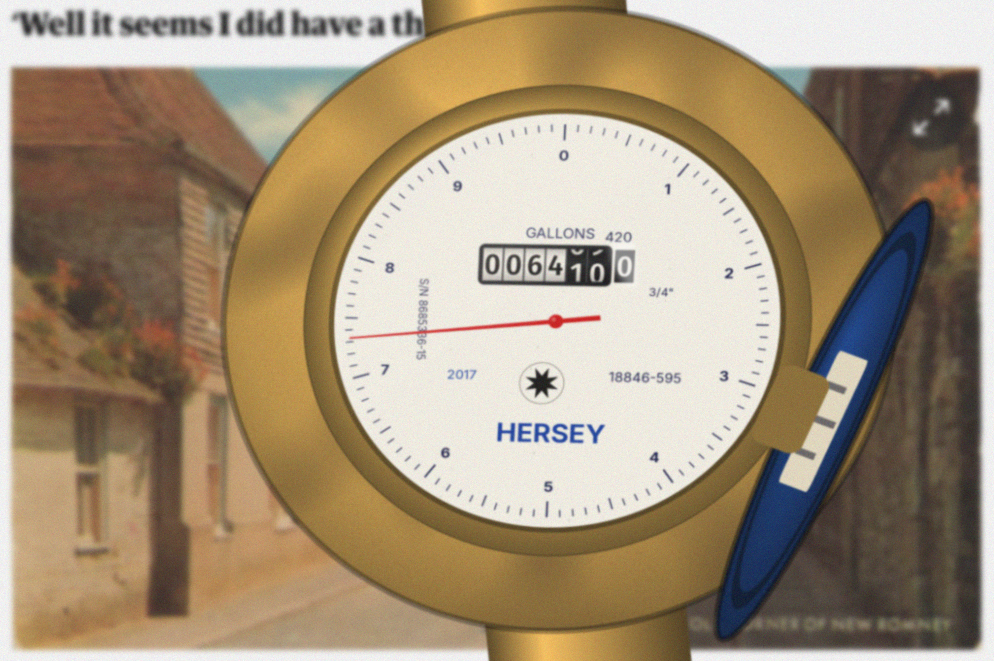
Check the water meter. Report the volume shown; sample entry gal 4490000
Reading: gal 64097.3
